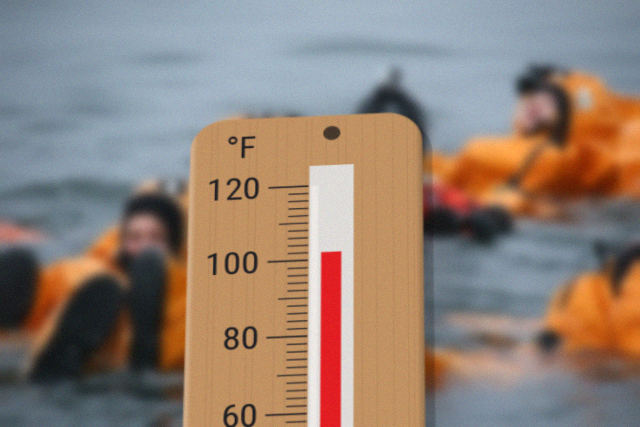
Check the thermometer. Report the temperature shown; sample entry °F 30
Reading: °F 102
